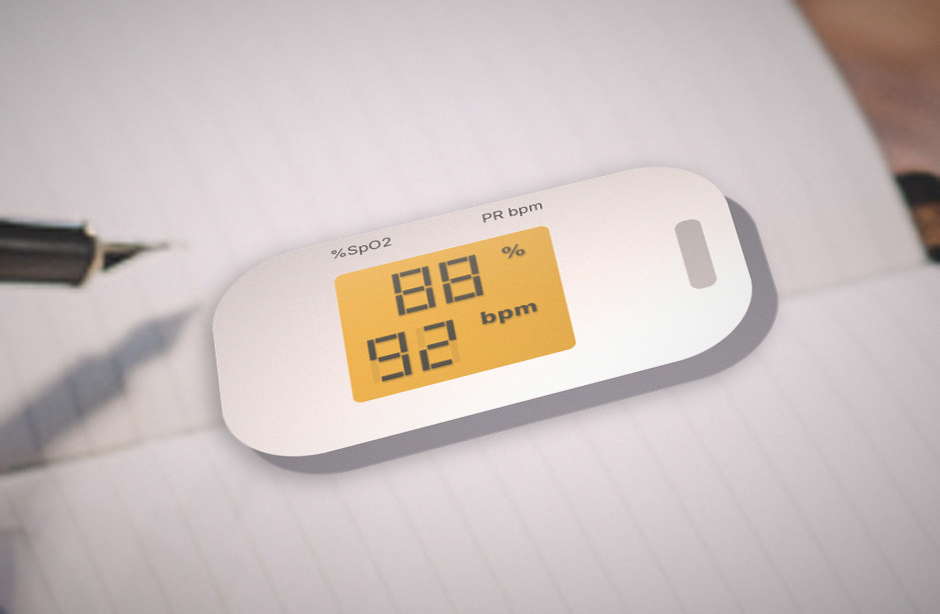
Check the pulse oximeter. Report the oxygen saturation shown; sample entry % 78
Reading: % 88
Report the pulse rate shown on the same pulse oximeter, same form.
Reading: bpm 92
